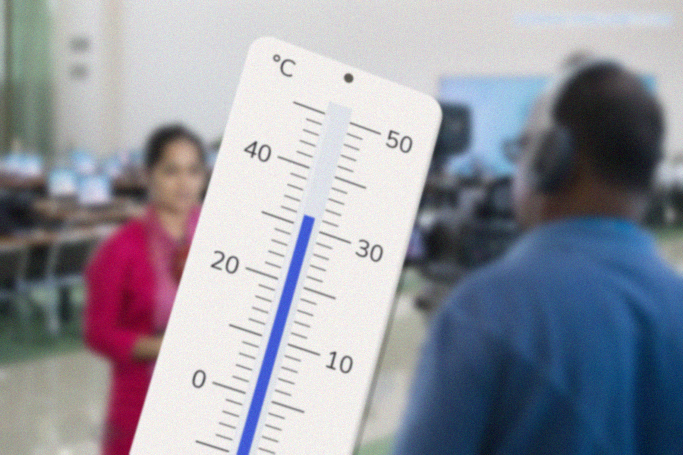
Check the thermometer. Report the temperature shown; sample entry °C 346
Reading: °C 32
